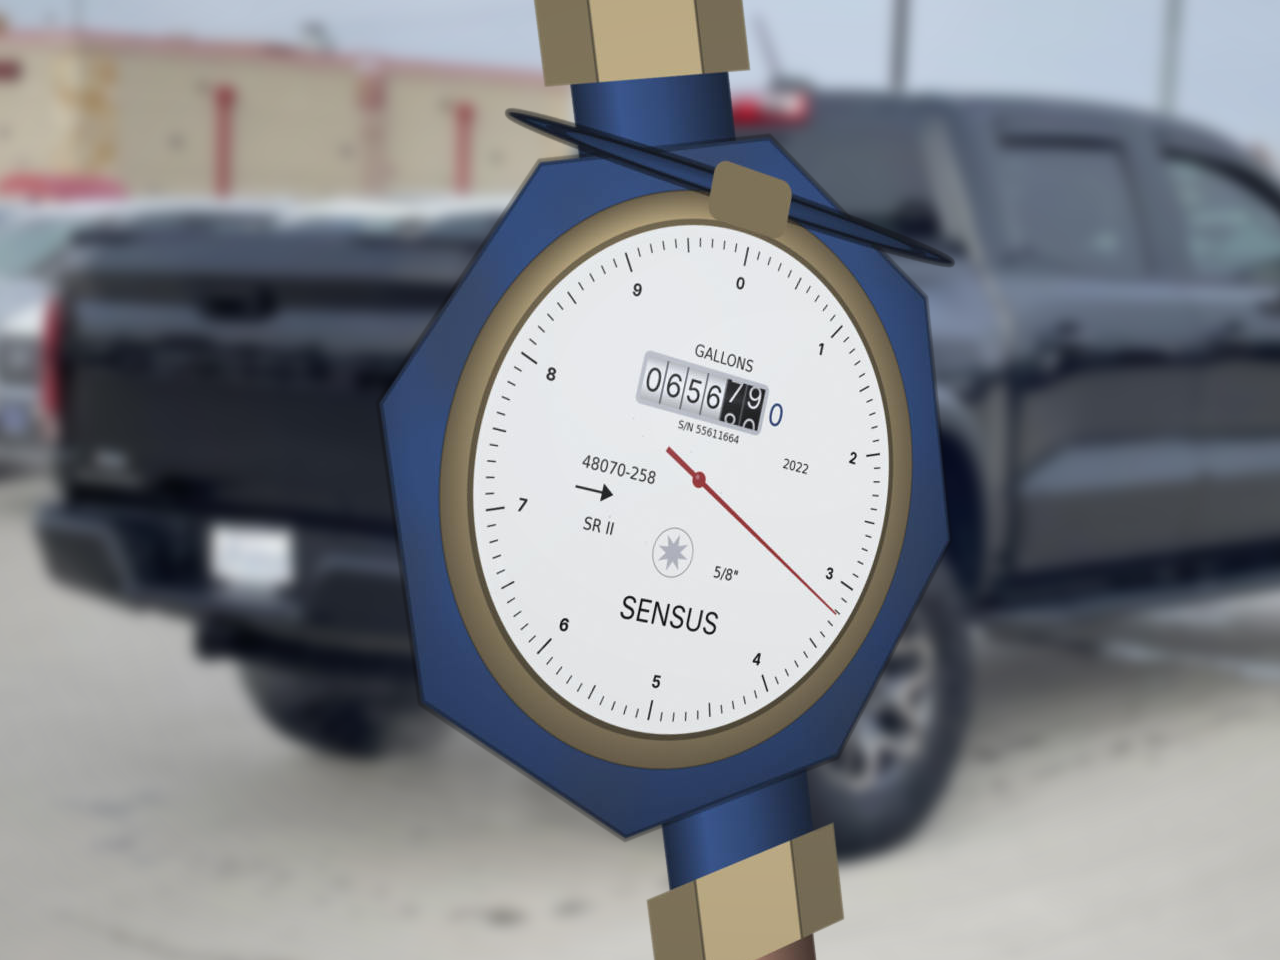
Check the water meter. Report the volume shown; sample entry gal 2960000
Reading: gal 656793.2
